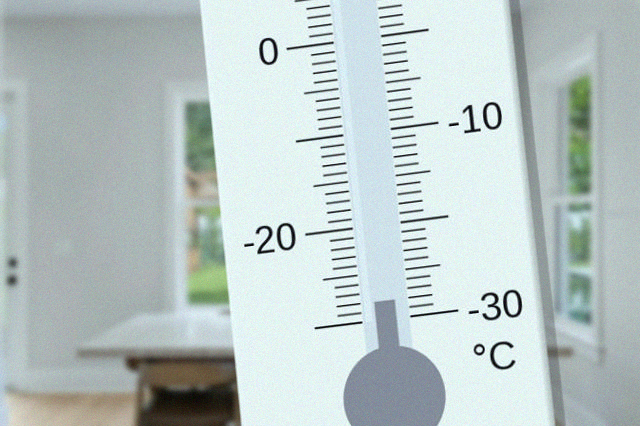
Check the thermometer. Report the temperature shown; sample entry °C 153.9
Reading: °C -28
